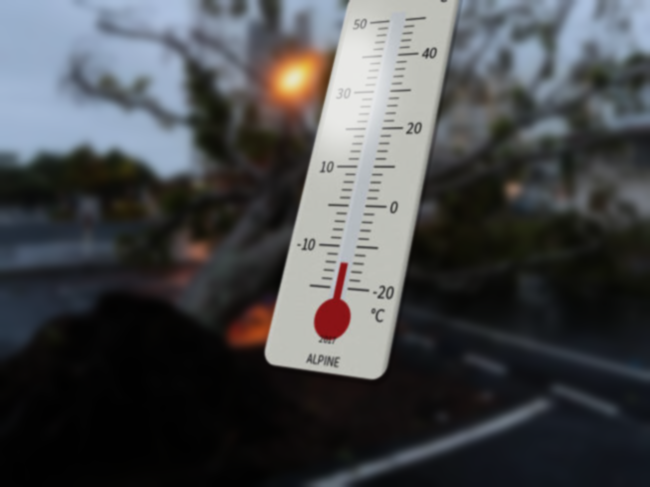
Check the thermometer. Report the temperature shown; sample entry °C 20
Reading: °C -14
